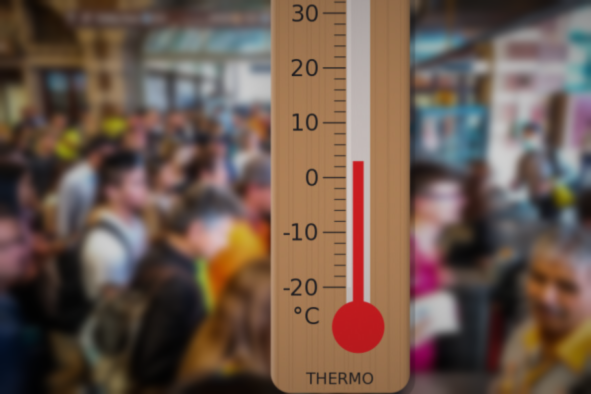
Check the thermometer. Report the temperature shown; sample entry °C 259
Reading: °C 3
